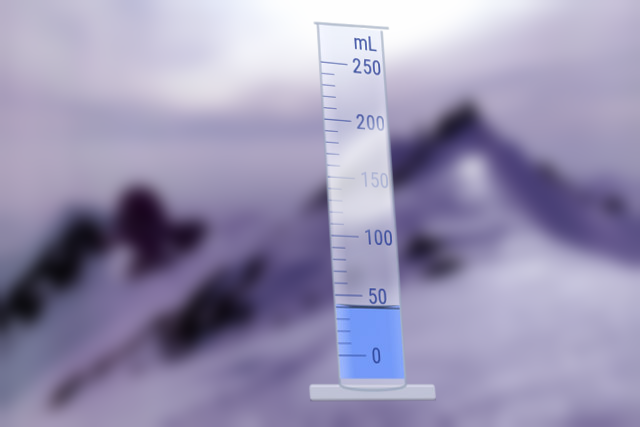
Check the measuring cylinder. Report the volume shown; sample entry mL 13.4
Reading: mL 40
